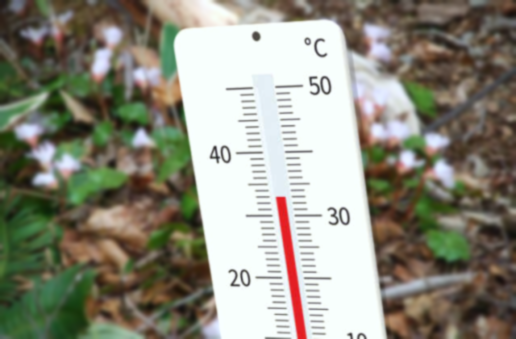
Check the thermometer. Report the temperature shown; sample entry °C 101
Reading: °C 33
